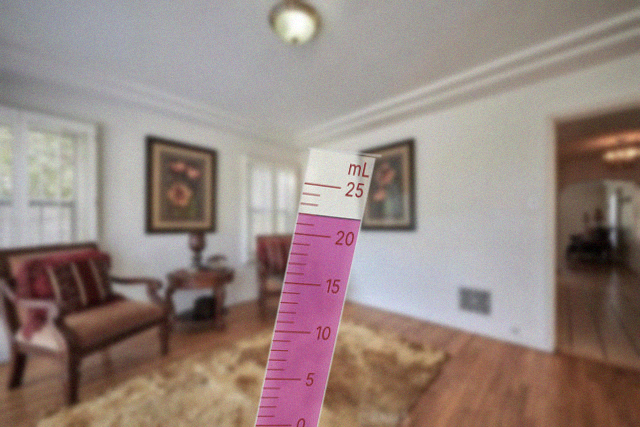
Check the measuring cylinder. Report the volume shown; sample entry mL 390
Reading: mL 22
